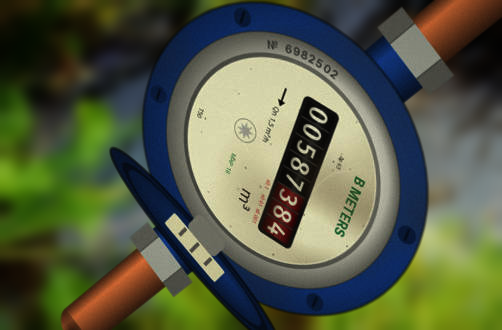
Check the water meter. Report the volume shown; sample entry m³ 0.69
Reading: m³ 587.384
